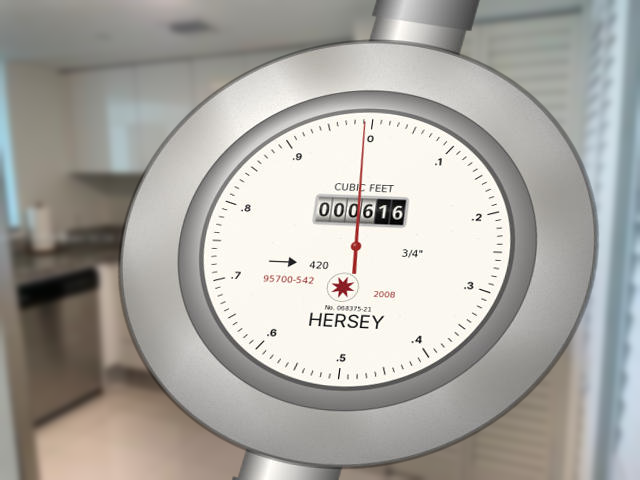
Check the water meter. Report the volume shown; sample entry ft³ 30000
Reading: ft³ 615.99
